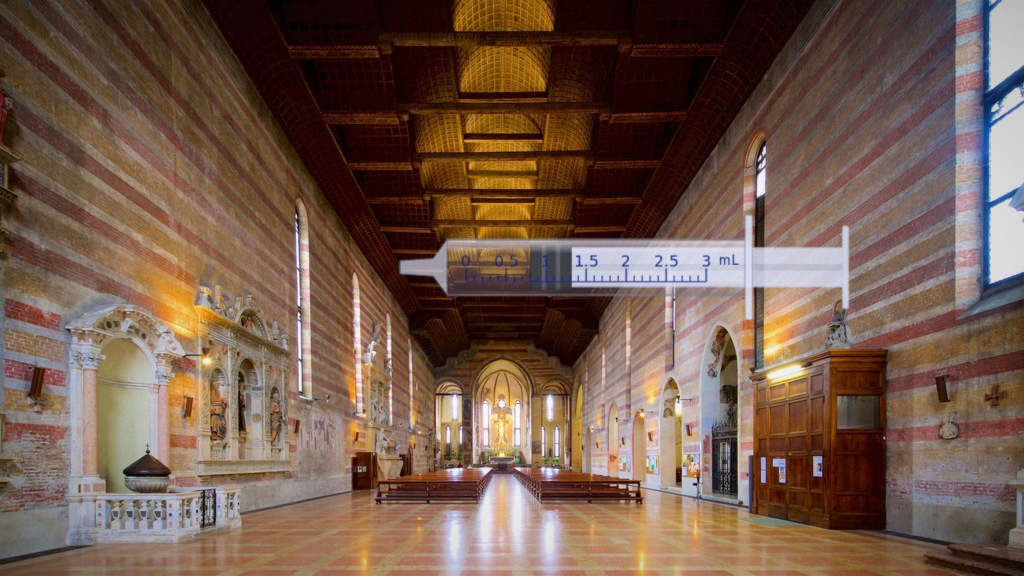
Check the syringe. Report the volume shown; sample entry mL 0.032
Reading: mL 0.8
